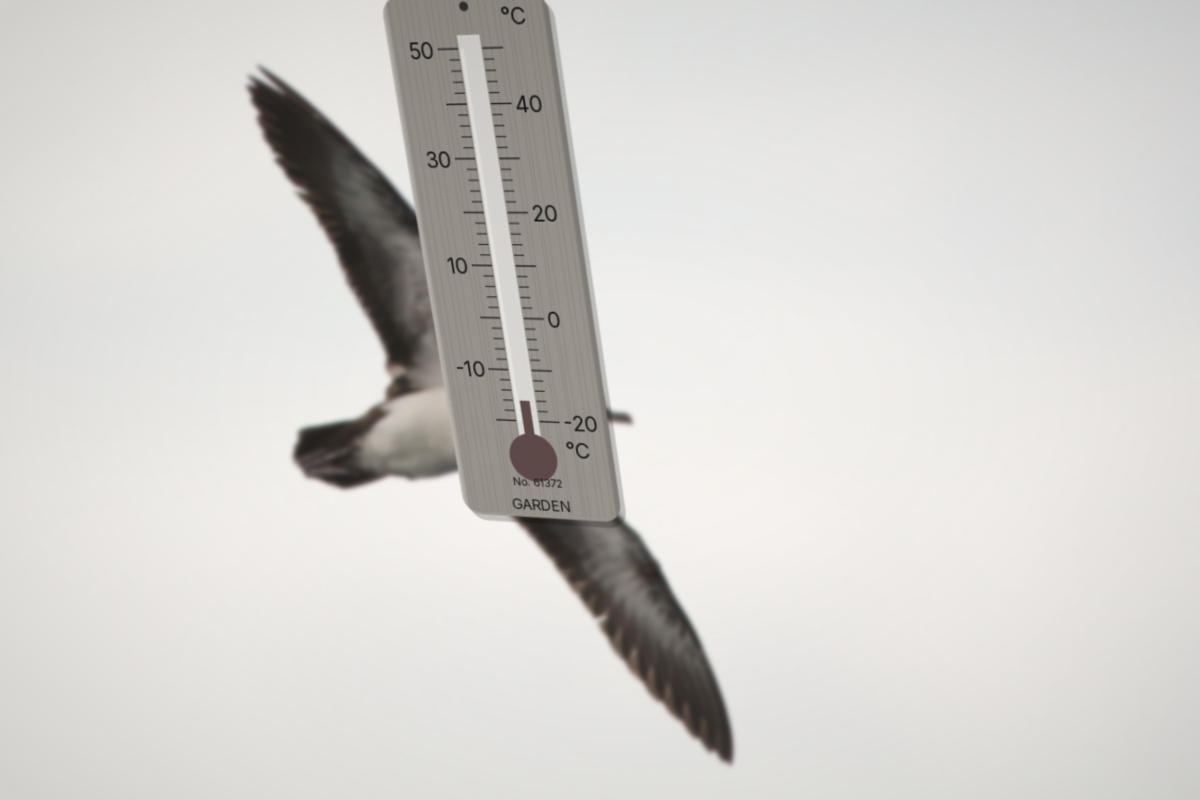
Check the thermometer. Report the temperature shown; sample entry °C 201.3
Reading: °C -16
